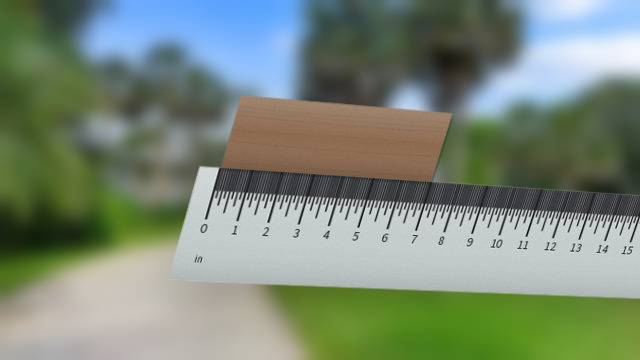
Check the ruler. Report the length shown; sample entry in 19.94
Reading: in 7
